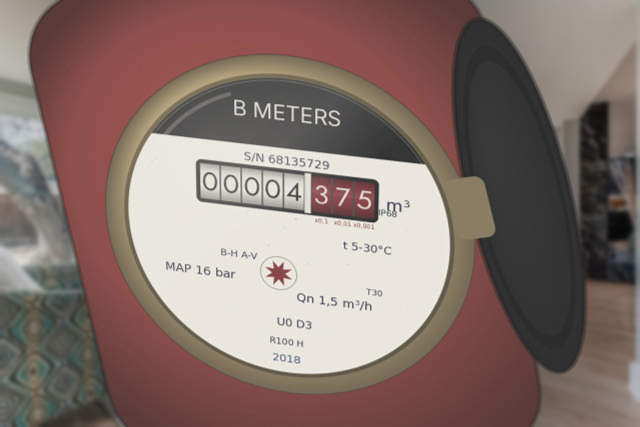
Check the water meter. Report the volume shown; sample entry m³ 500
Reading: m³ 4.375
